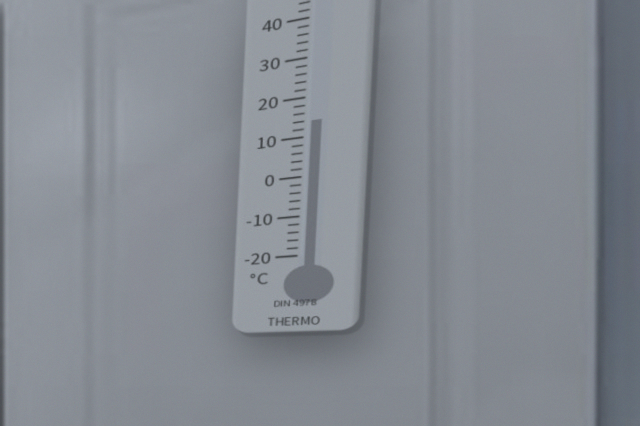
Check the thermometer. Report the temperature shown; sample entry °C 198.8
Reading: °C 14
